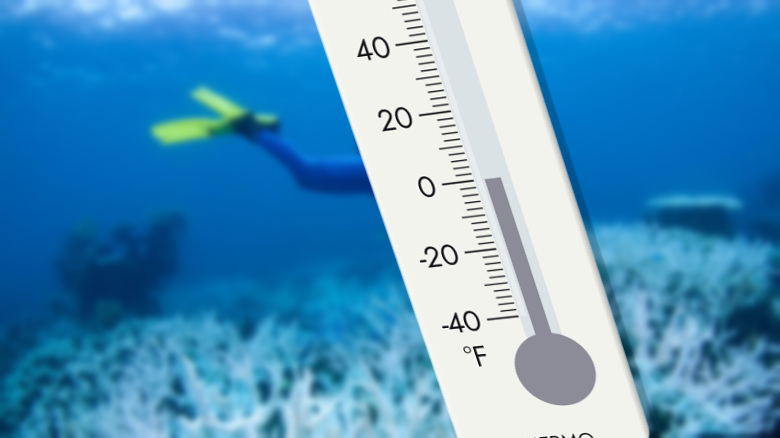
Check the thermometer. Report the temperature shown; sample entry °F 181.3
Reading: °F 0
